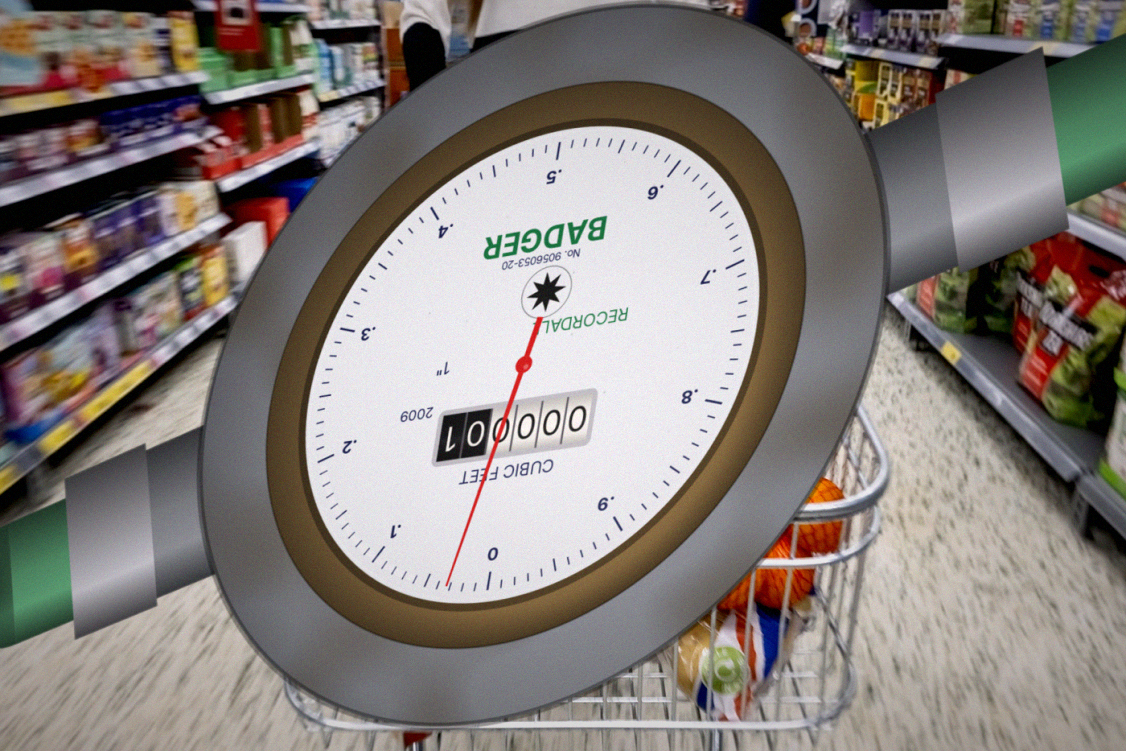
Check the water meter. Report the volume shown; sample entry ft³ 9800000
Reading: ft³ 1.03
